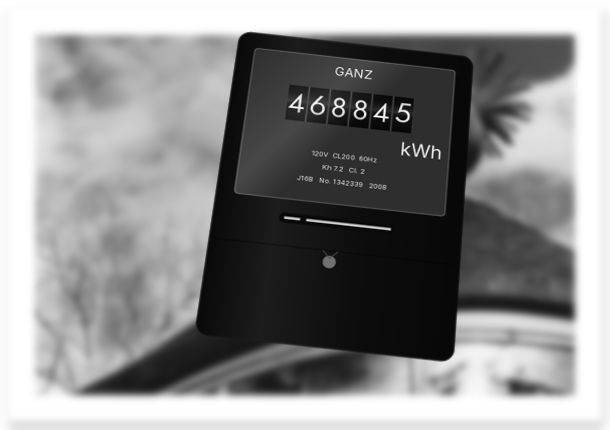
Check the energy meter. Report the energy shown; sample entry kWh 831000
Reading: kWh 468845
